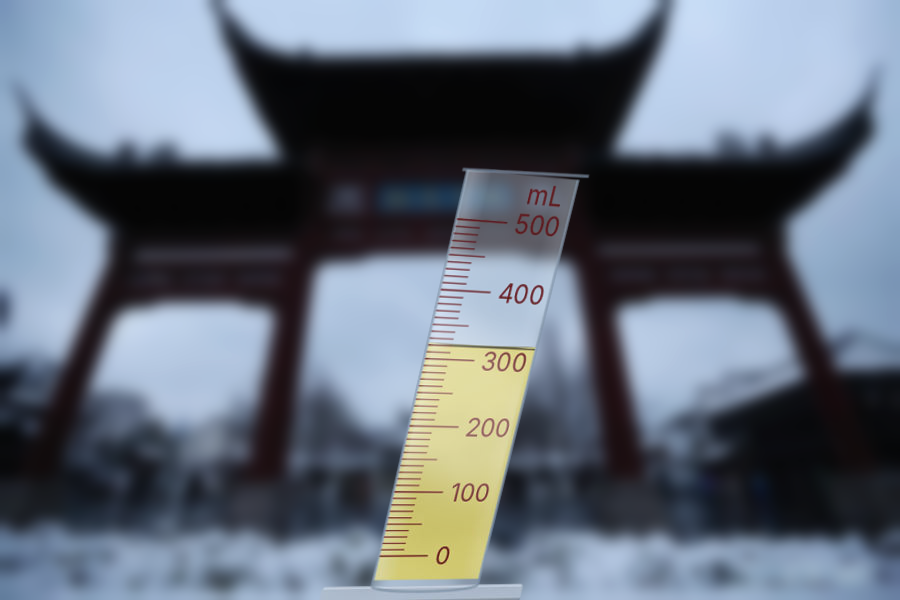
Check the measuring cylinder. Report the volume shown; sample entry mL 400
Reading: mL 320
